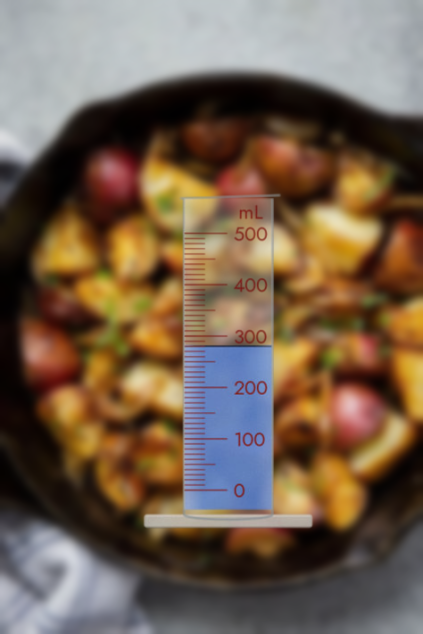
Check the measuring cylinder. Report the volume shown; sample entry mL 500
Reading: mL 280
